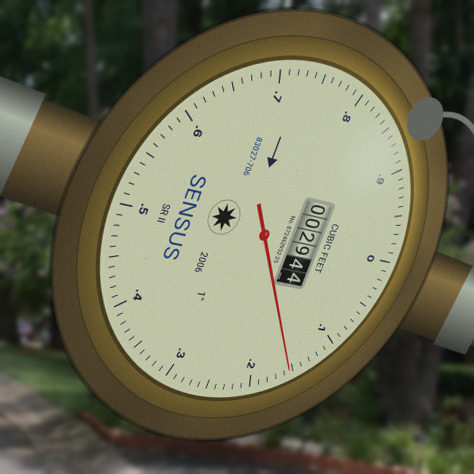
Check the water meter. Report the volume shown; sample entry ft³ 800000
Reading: ft³ 2944.15
